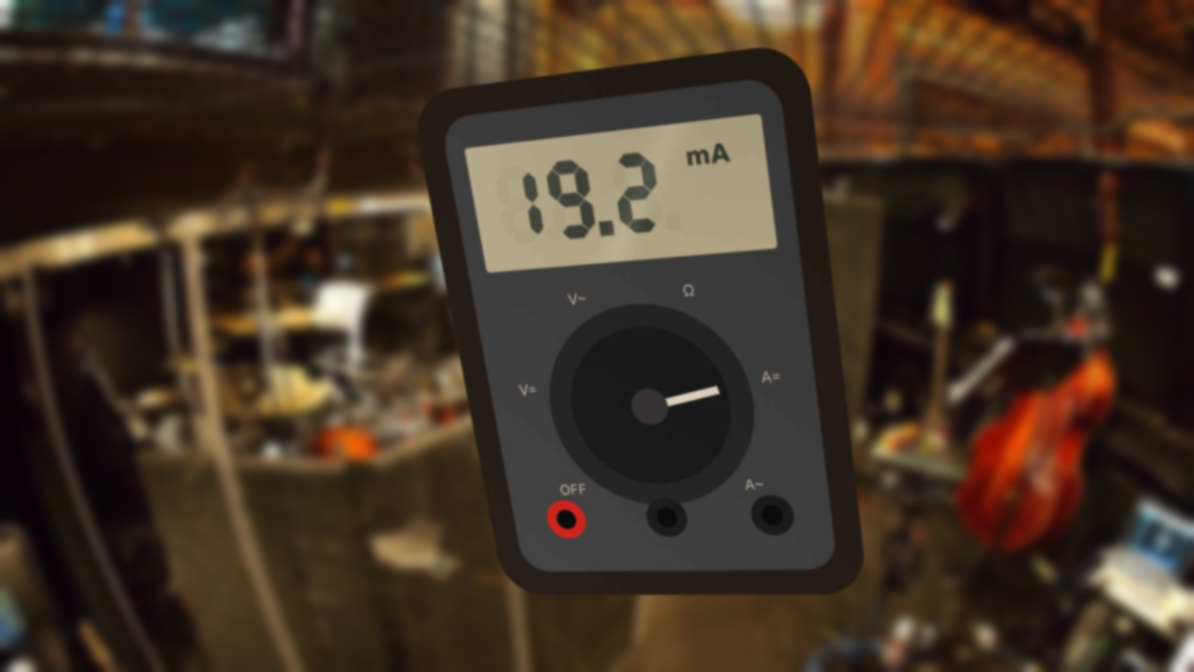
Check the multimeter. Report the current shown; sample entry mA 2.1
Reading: mA 19.2
